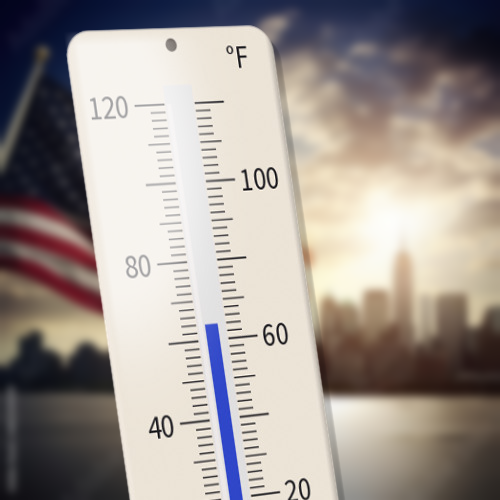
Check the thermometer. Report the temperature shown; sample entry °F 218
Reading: °F 64
